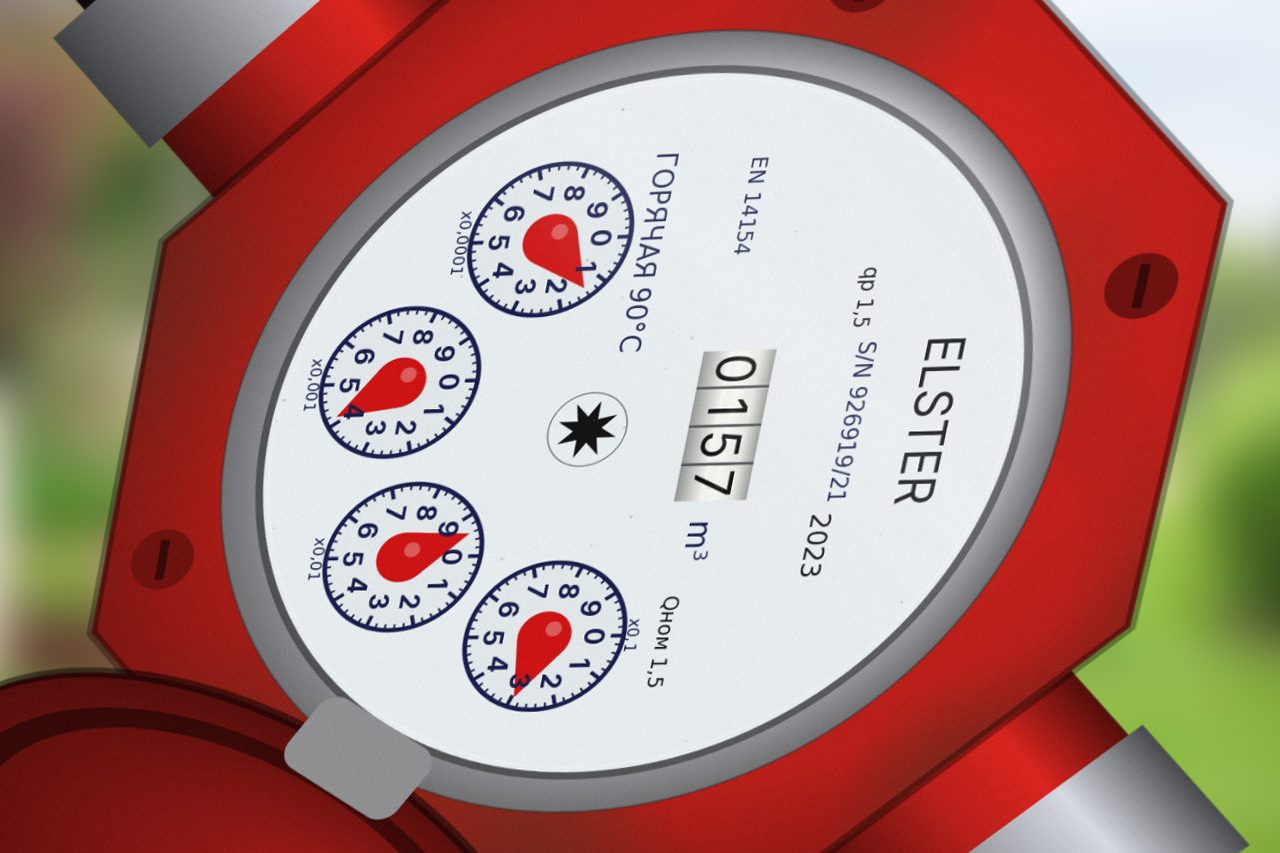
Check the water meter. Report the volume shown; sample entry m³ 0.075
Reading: m³ 157.2941
